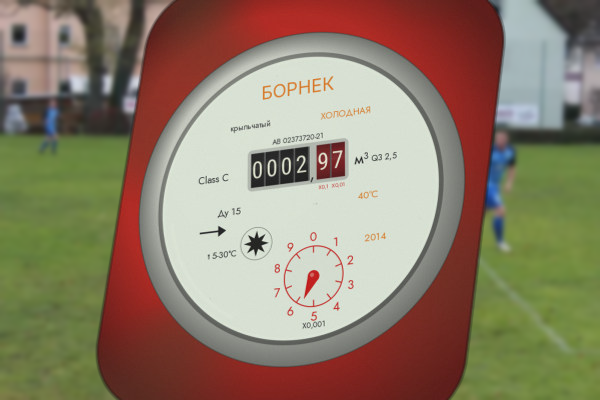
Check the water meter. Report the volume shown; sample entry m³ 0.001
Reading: m³ 2.975
